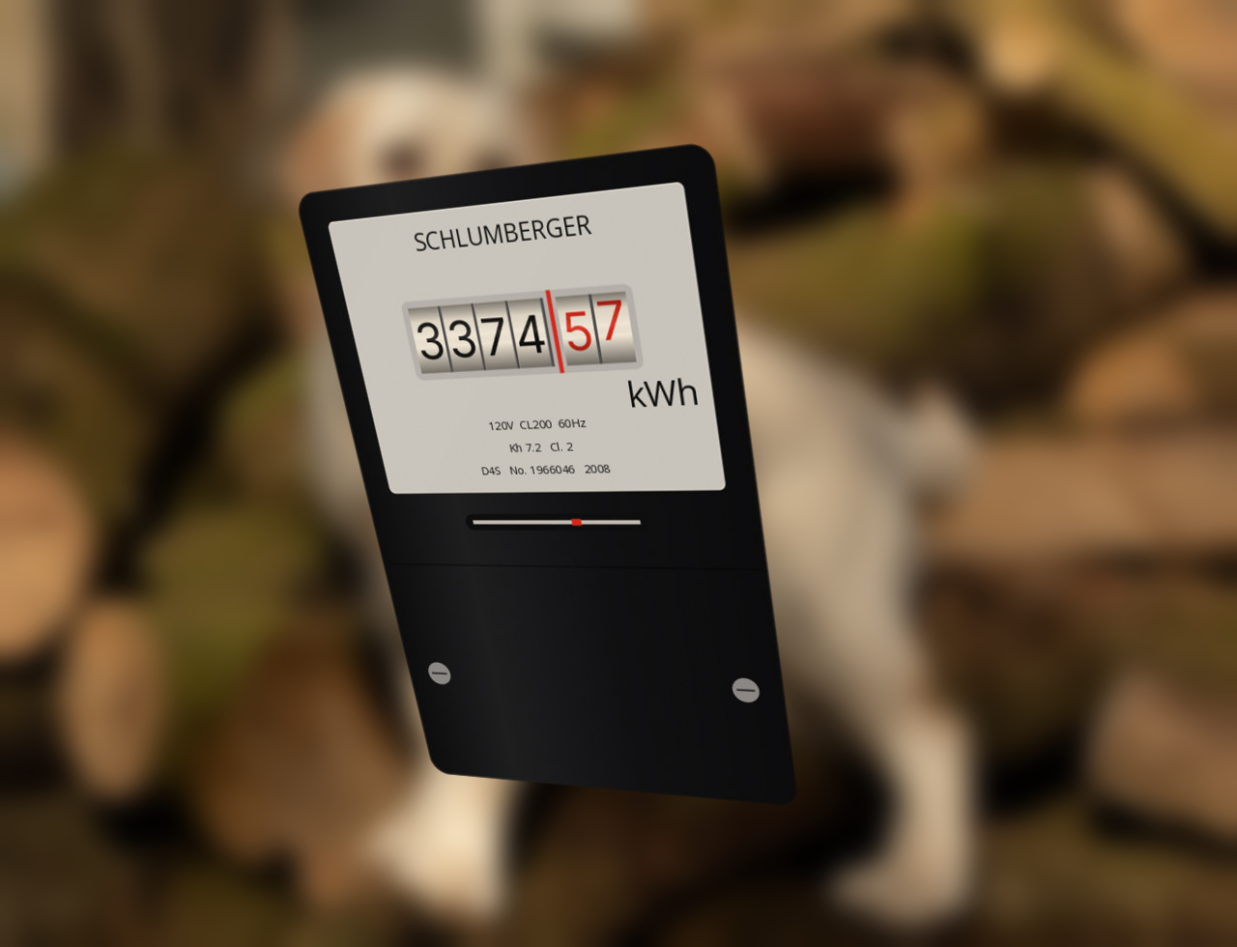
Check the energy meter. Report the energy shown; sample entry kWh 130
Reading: kWh 3374.57
